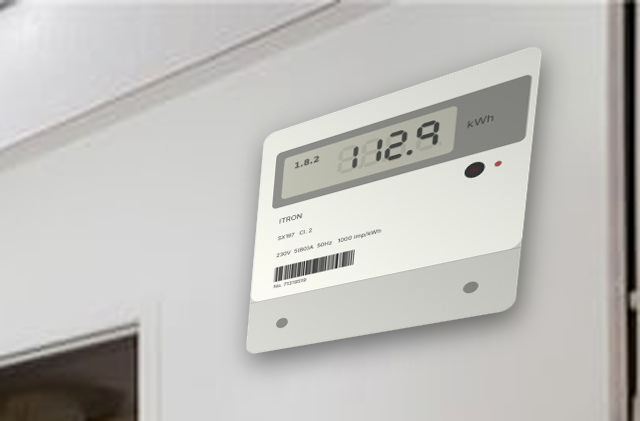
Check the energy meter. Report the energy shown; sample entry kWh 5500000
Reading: kWh 112.9
